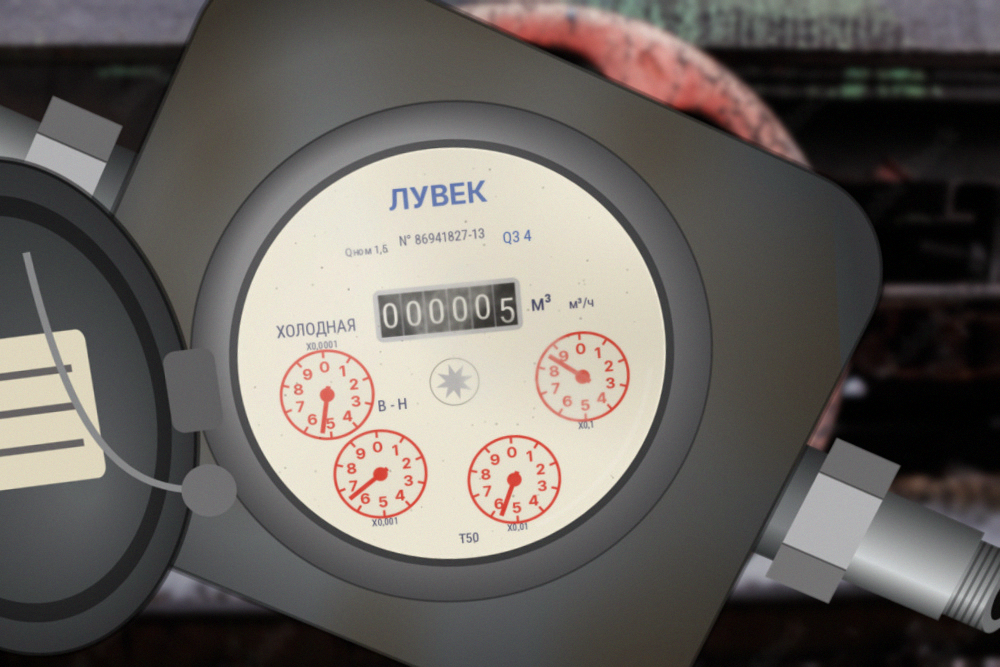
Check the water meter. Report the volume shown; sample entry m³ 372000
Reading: m³ 4.8565
